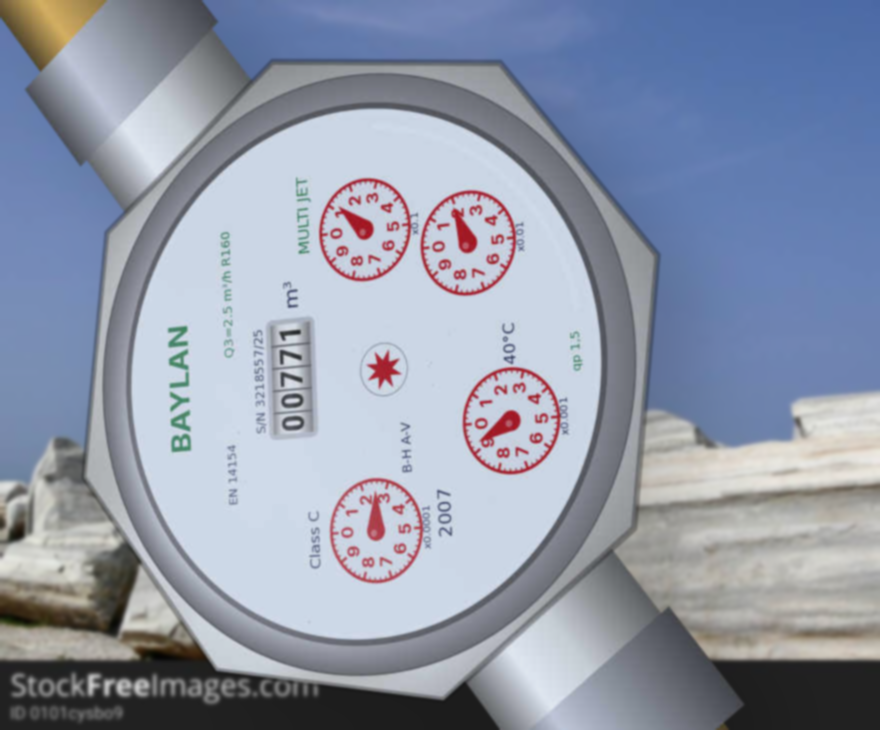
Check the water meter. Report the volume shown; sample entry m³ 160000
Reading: m³ 771.1192
